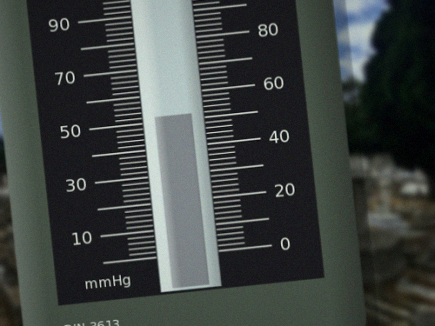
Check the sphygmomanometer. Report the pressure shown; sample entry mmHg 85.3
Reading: mmHg 52
